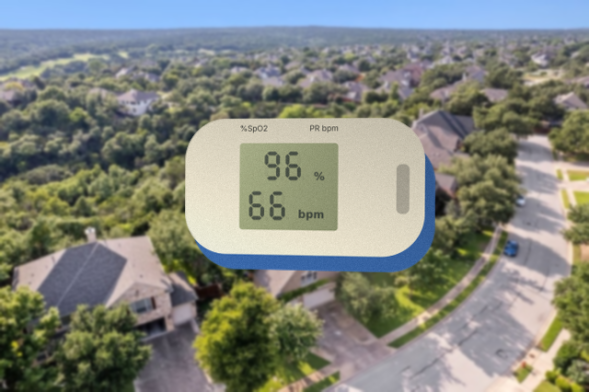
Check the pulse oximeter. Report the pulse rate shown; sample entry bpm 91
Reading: bpm 66
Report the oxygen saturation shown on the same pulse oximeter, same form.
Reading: % 96
